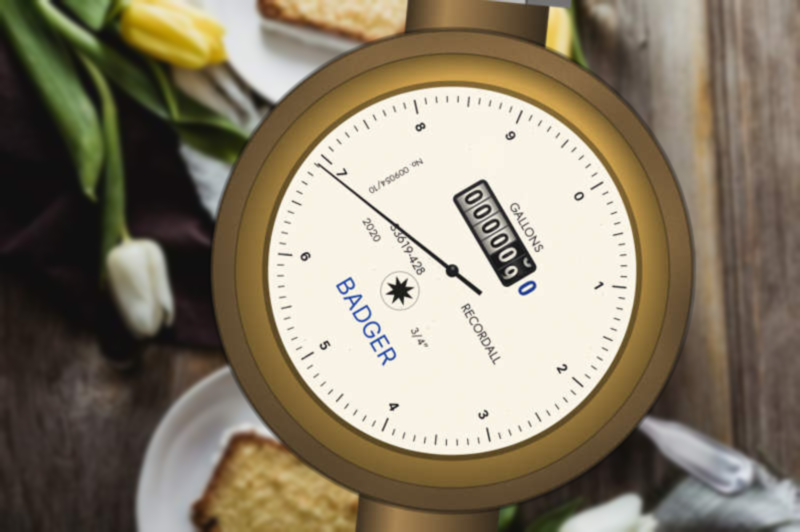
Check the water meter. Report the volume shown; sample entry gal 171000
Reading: gal 86.9
